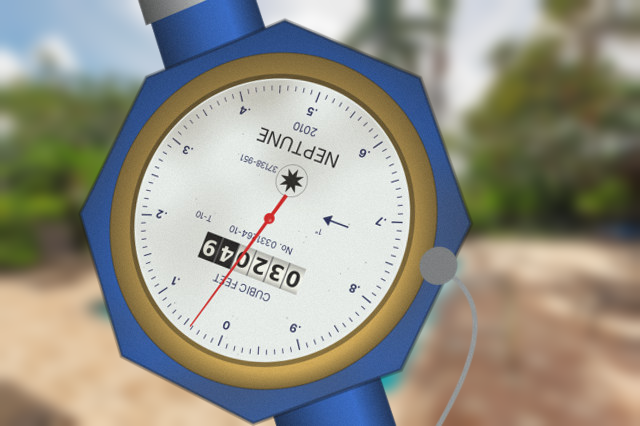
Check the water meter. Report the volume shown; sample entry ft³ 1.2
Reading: ft³ 32049.04
